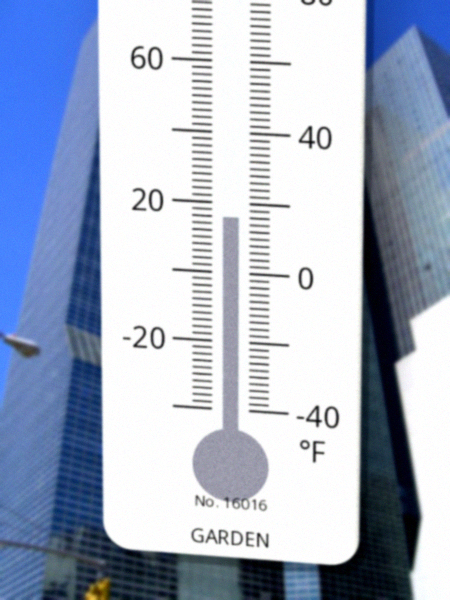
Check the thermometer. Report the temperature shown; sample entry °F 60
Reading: °F 16
